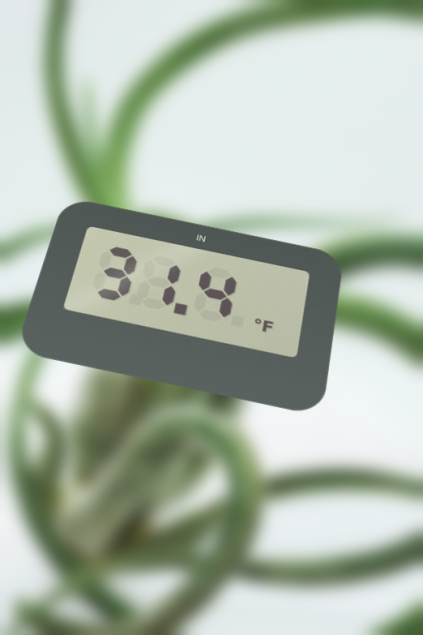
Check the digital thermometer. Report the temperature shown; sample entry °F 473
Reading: °F 31.4
